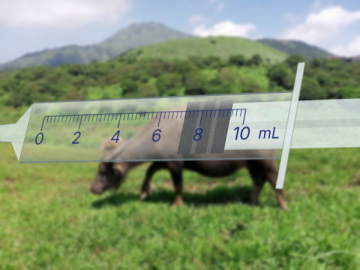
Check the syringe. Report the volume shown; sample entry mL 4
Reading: mL 7.2
